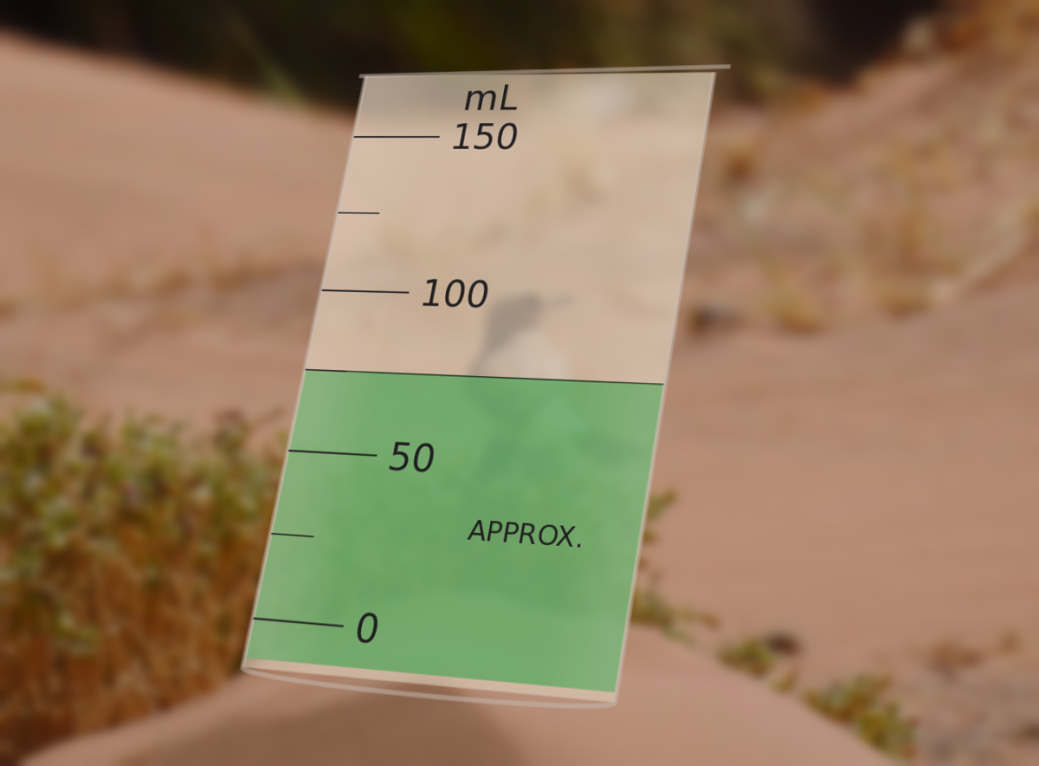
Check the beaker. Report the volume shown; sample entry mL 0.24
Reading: mL 75
